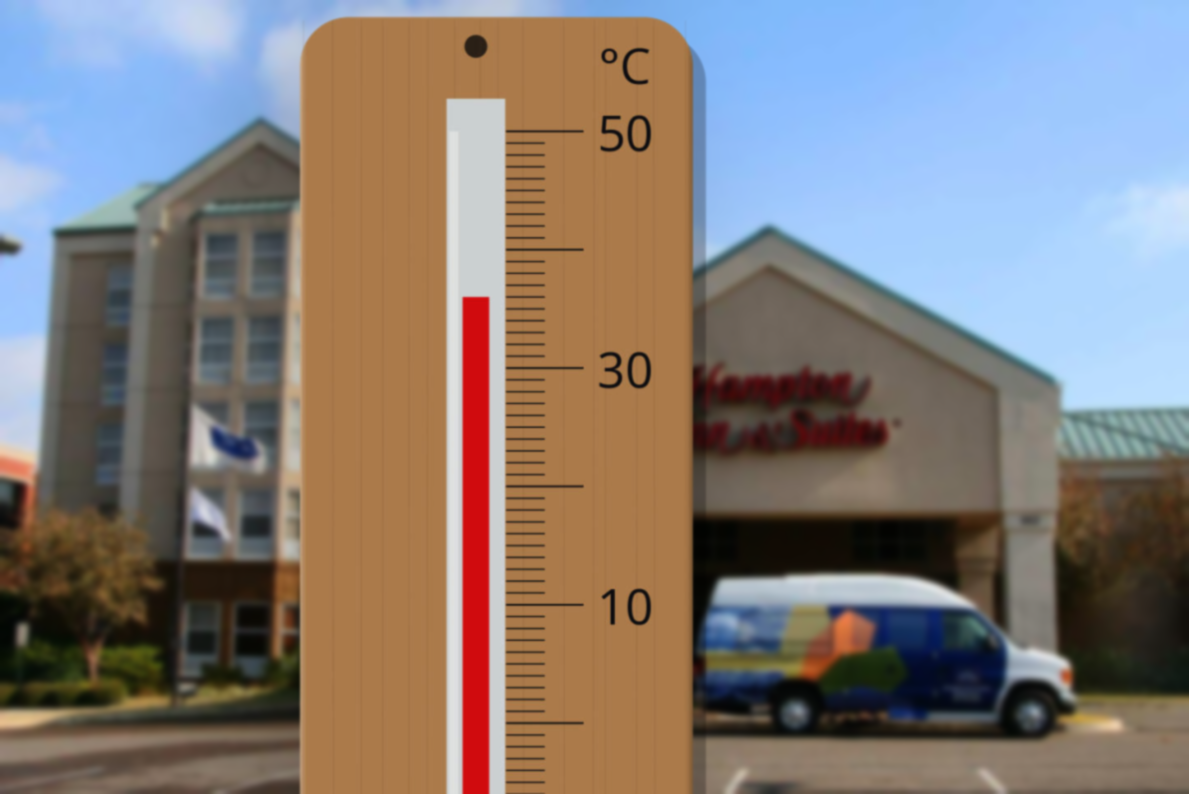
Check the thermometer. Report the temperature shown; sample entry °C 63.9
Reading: °C 36
